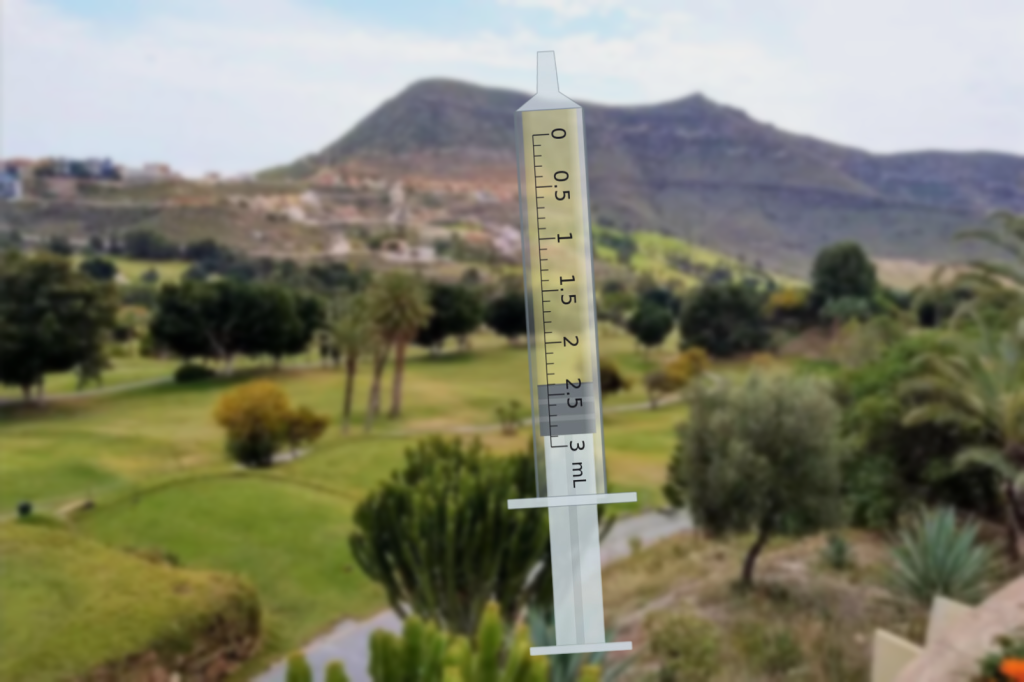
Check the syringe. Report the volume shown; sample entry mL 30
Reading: mL 2.4
